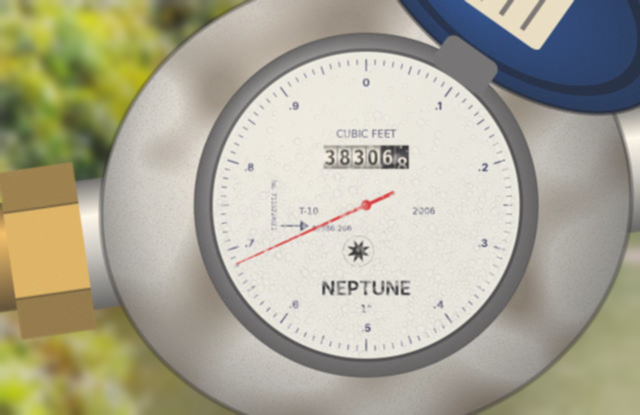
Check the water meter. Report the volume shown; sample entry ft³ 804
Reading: ft³ 383067.68
